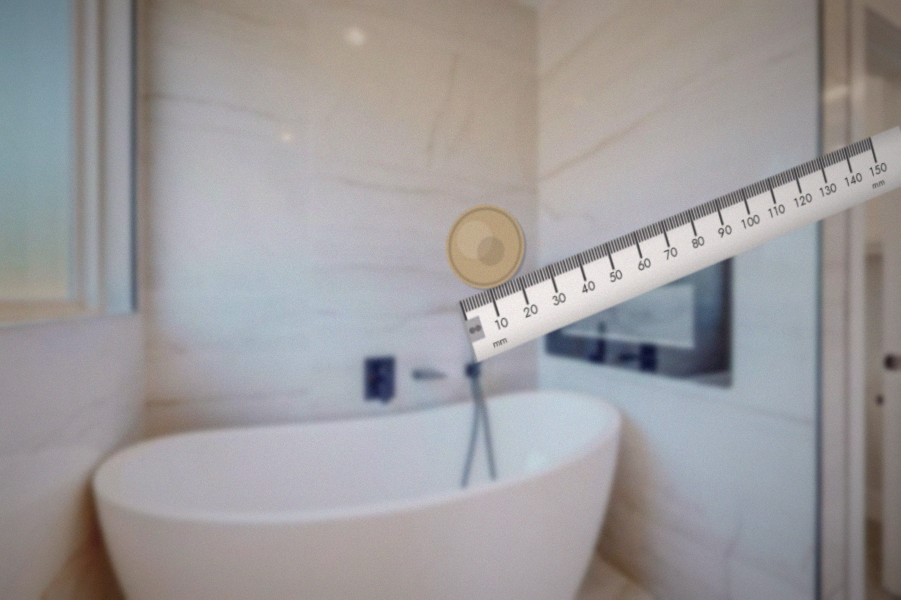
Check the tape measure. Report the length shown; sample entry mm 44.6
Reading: mm 25
